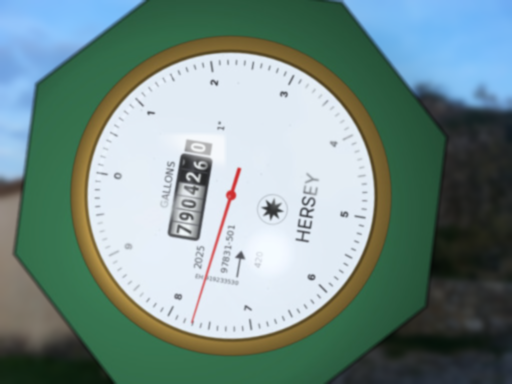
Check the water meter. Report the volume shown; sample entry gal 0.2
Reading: gal 7904257.7
